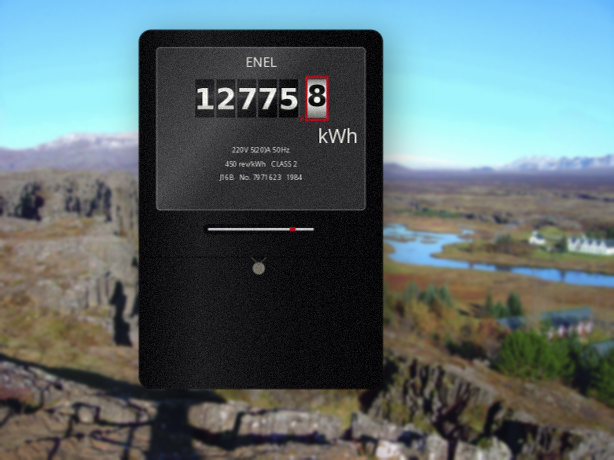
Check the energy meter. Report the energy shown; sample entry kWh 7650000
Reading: kWh 12775.8
